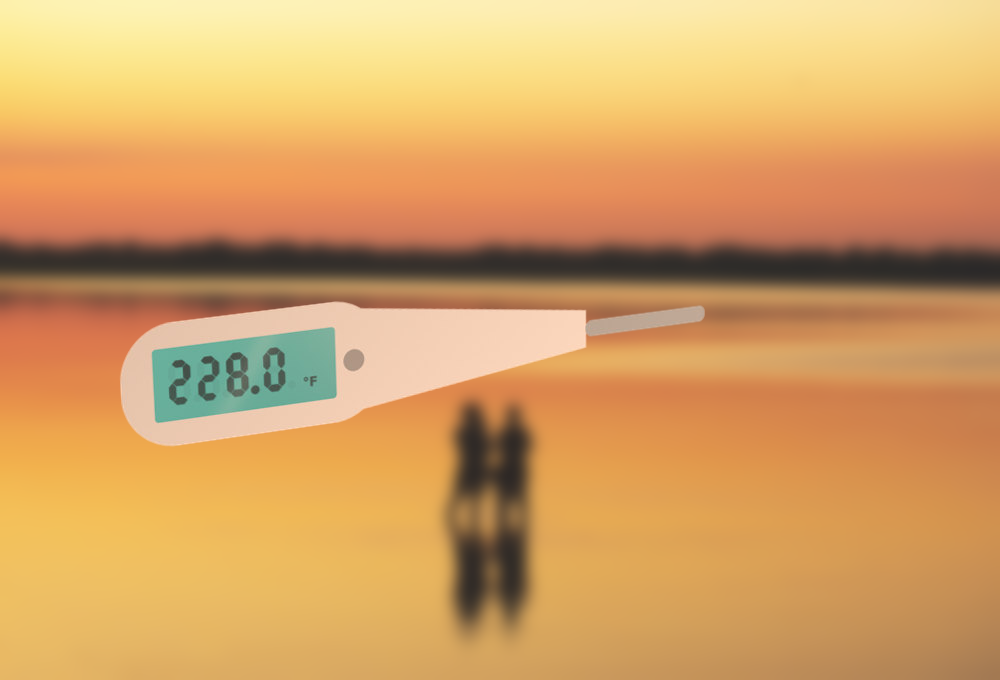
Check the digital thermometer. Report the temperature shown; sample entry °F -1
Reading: °F 228.0
